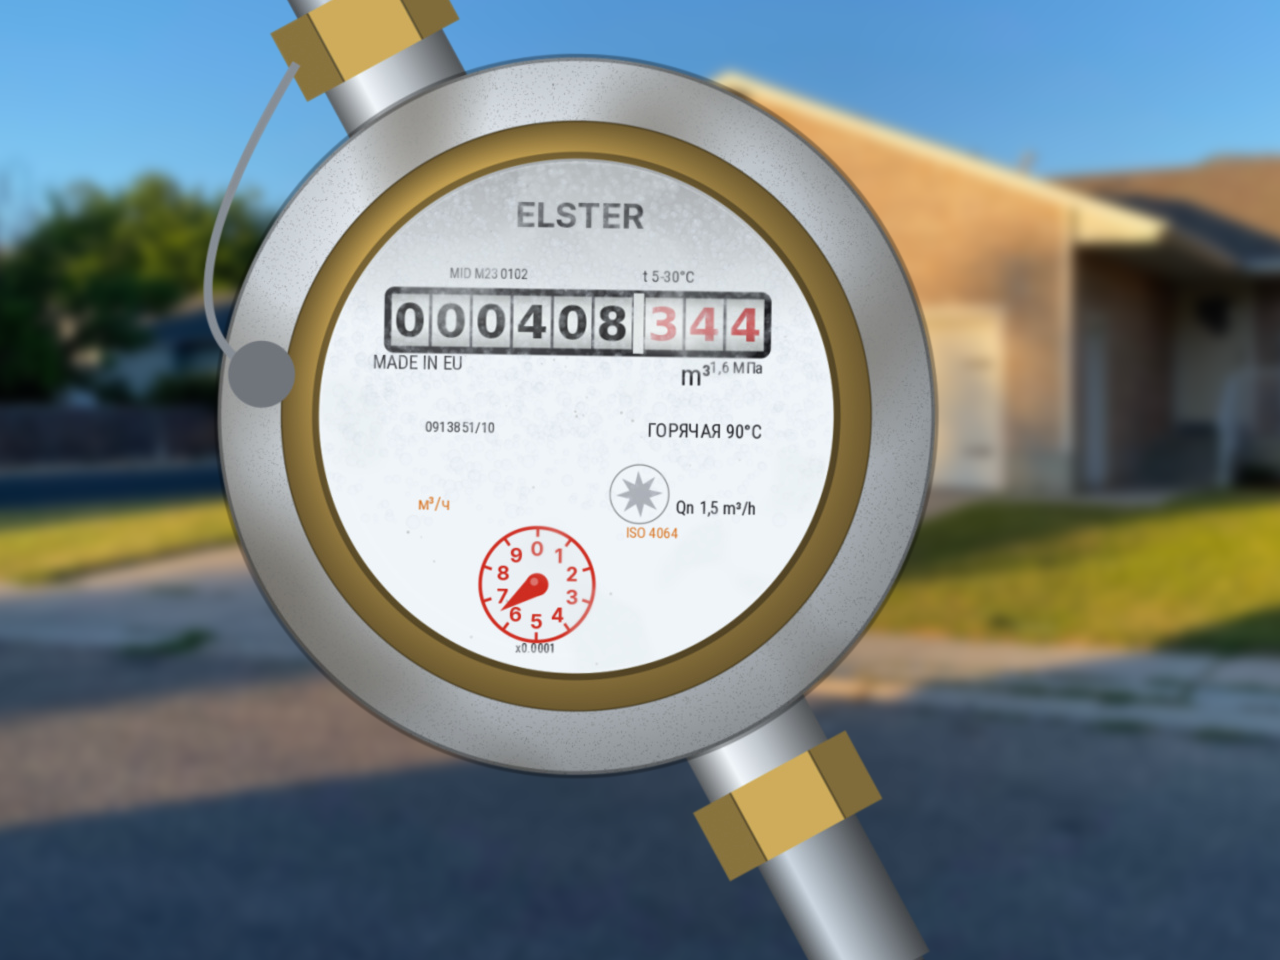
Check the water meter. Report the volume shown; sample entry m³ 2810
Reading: m³ 408.3446
